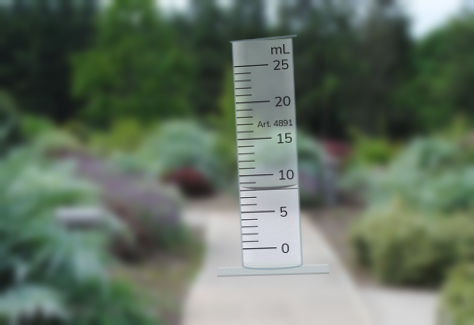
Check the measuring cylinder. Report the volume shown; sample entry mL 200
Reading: mL 8
